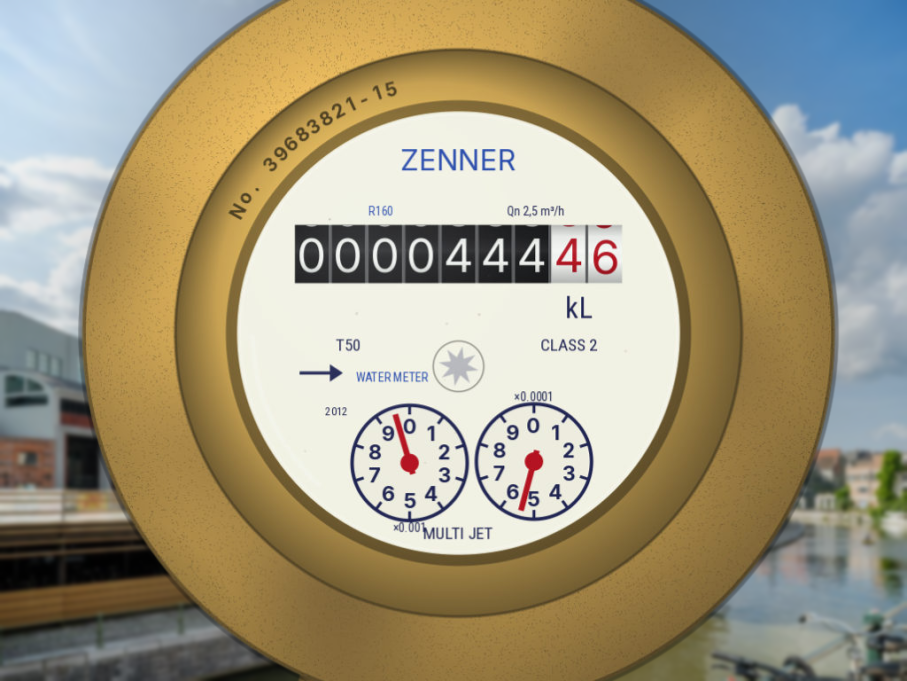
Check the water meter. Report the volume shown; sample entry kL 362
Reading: kL 444.4595
